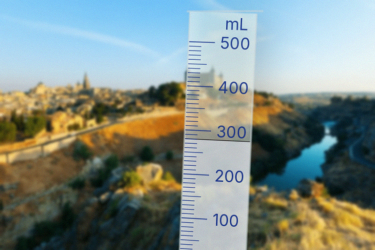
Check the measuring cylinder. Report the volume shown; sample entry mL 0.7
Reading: mL 280
